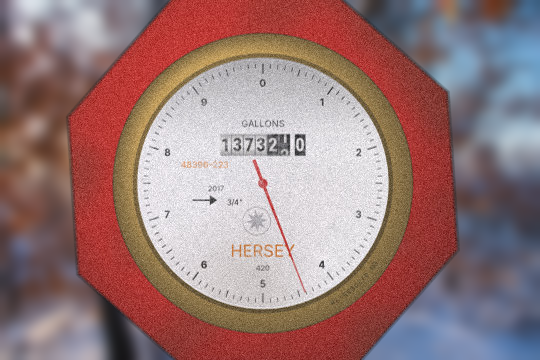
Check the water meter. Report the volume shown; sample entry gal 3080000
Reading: gal 1373214.4
